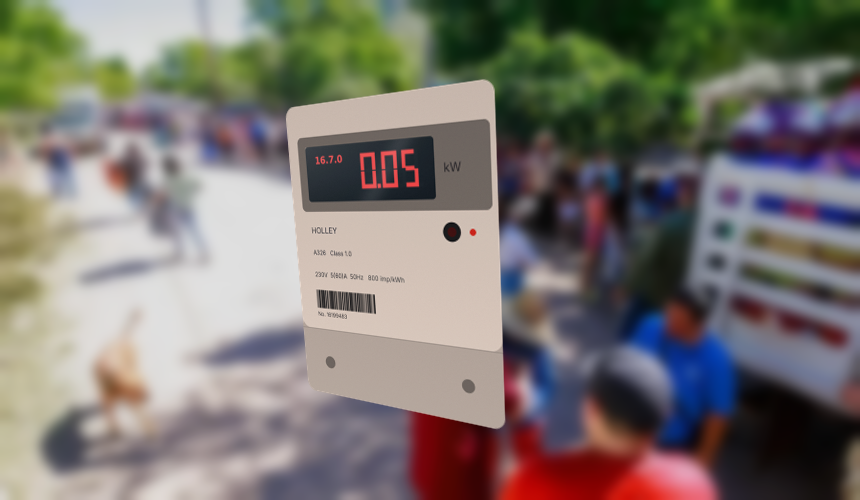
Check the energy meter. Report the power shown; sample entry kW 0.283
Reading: kW 0.05
